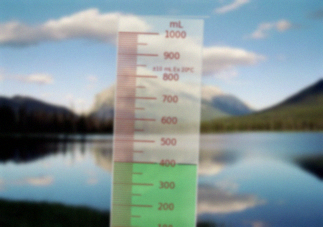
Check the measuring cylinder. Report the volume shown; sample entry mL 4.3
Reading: mL 400
